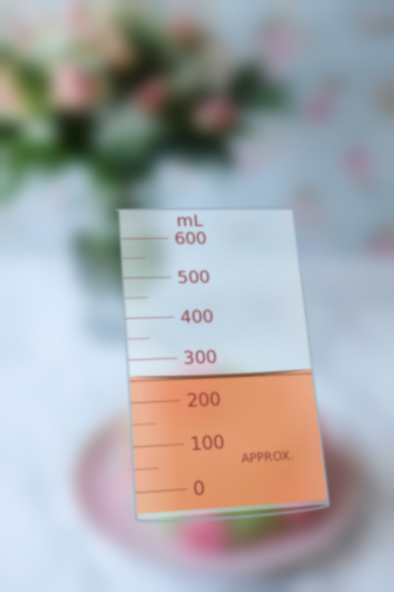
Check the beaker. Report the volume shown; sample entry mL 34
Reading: mL 250
